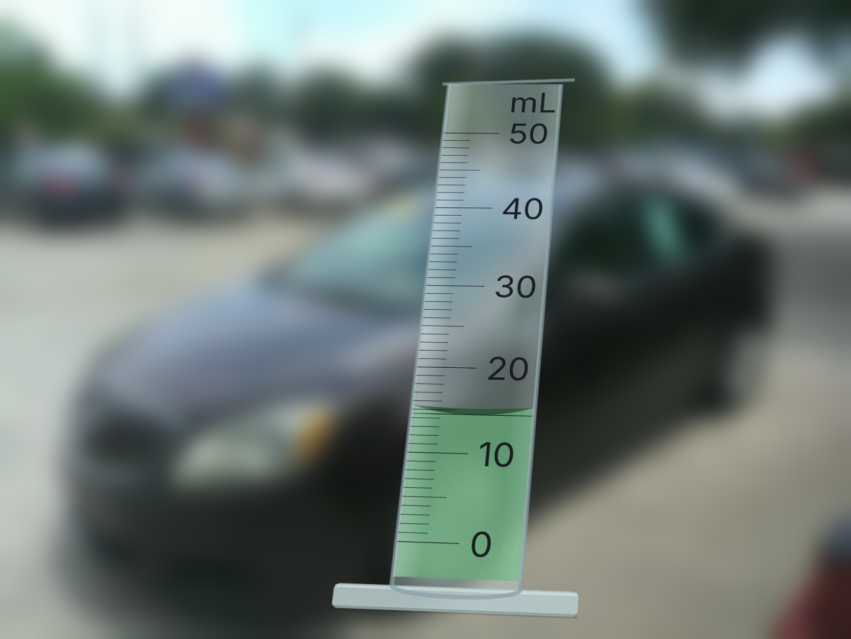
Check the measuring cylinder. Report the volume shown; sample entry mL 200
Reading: mL 14.5
